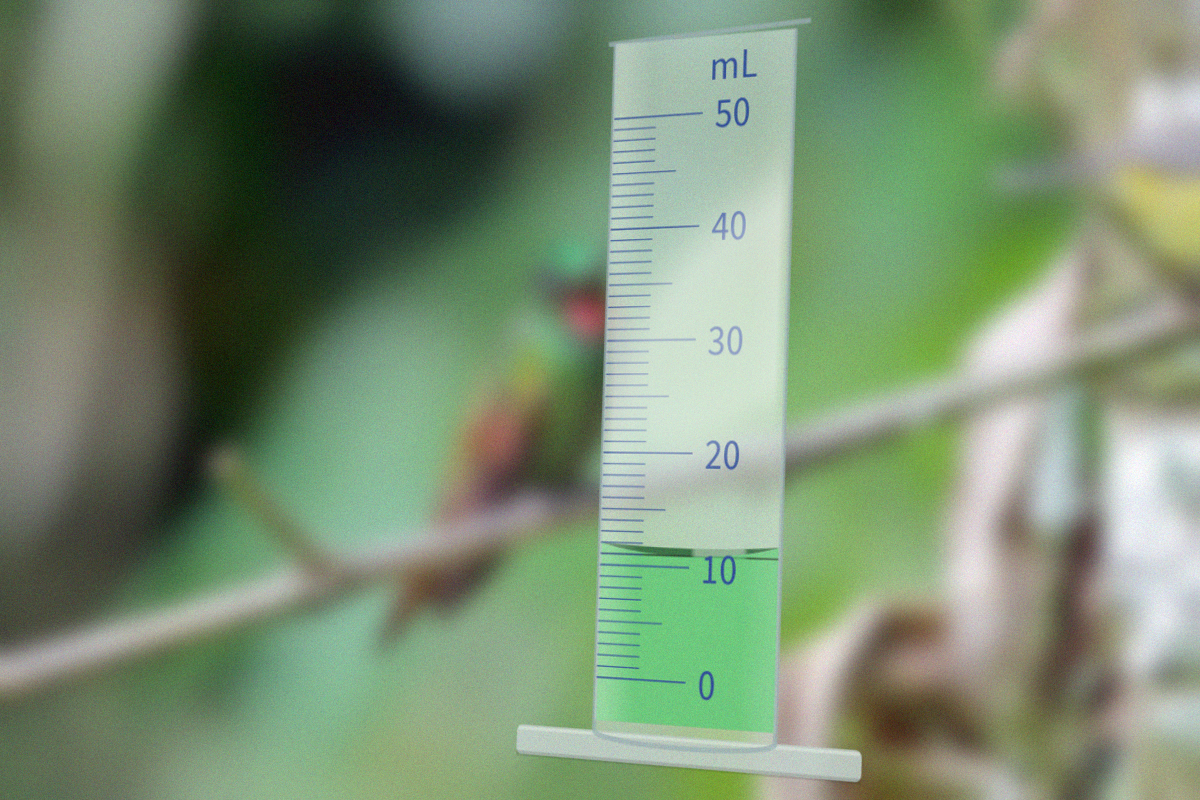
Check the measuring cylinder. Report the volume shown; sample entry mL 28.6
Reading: mL 11
